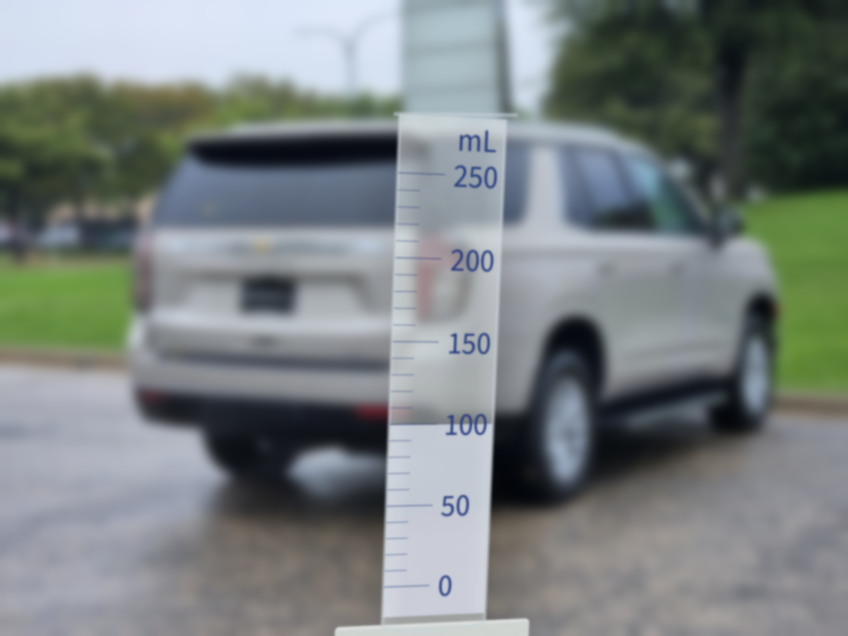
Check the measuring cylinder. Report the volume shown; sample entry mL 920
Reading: mL 100
